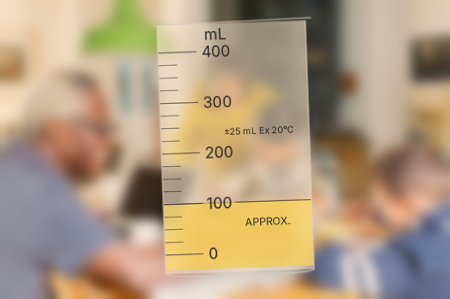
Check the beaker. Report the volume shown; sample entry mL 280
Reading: mL 100
